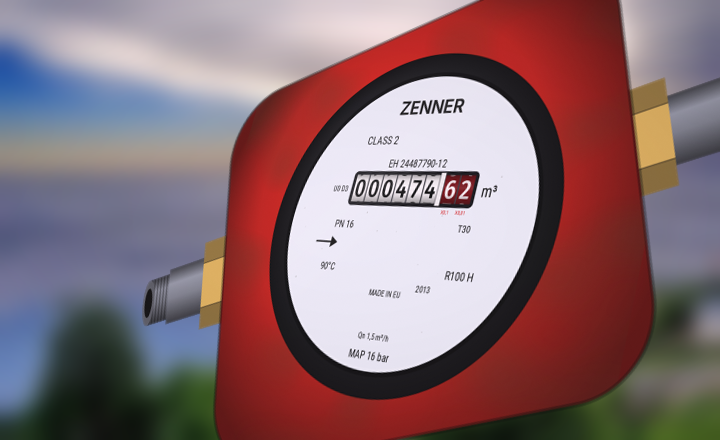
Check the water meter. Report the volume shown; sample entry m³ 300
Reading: m³ 474.62
